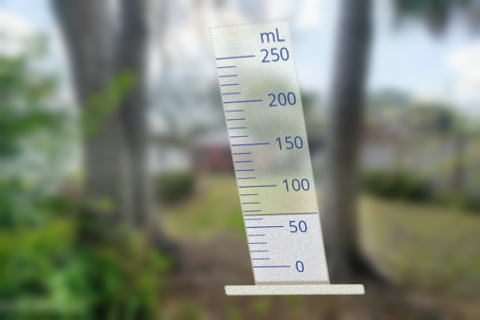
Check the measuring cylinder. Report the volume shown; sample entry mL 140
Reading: mL 65
